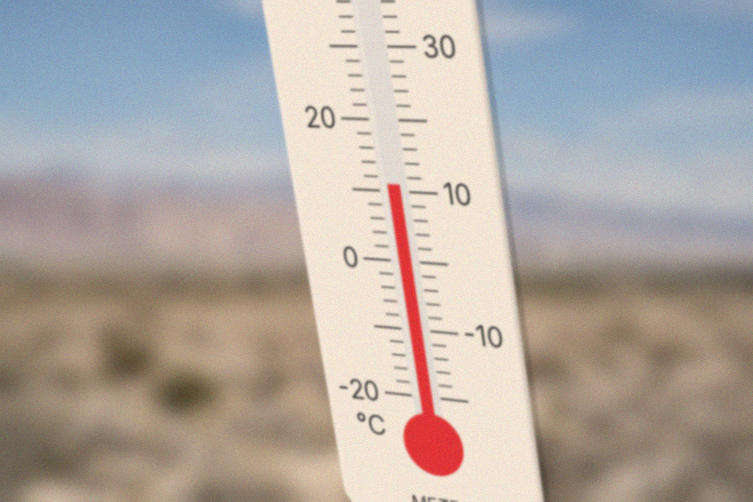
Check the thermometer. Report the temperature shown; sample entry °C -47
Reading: °C 11
